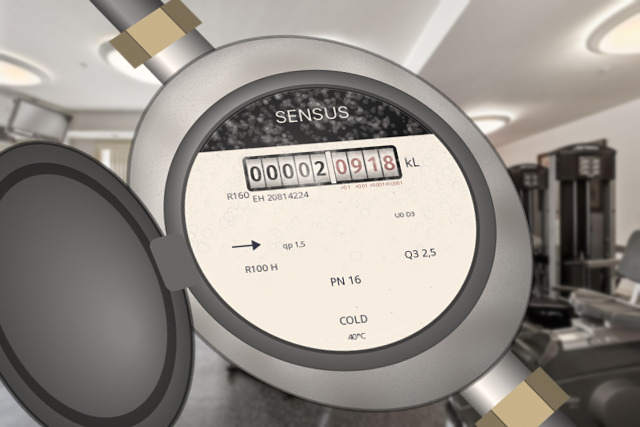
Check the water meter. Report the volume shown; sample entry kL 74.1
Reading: kL 2.0918
